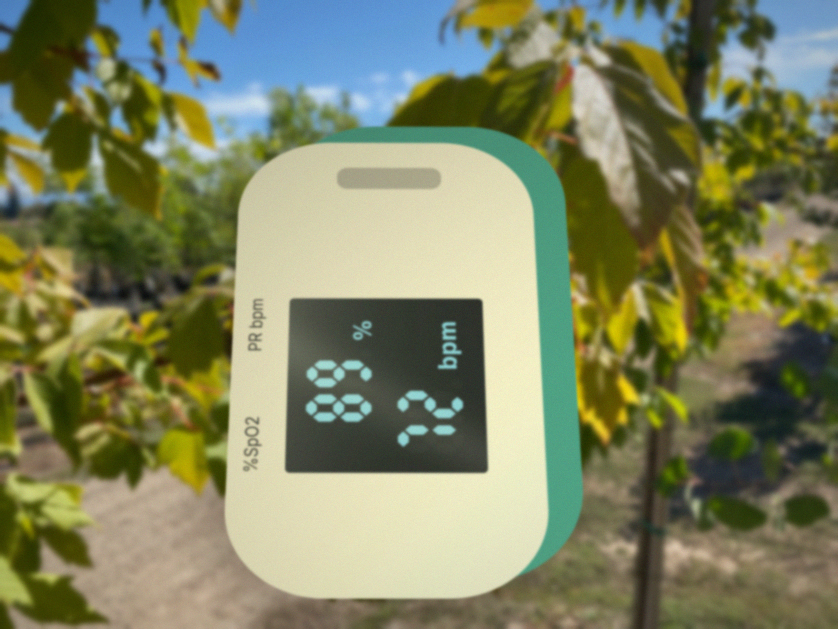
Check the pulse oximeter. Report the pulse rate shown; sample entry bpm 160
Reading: bpm 72
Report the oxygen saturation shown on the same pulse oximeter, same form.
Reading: % 89
